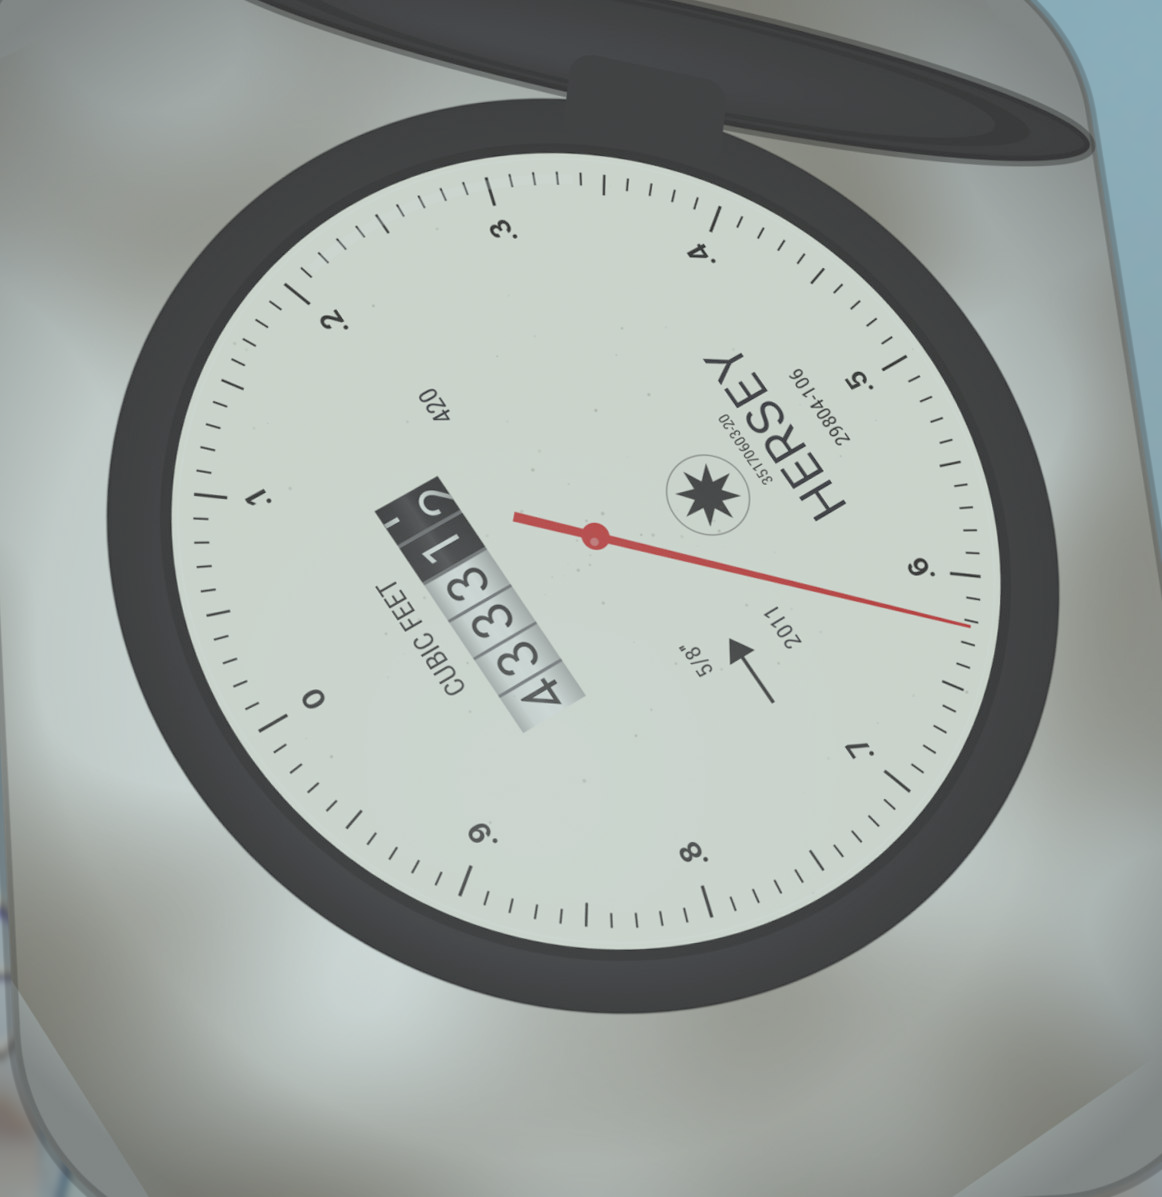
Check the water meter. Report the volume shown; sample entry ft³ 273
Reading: ft³ 433311.62
